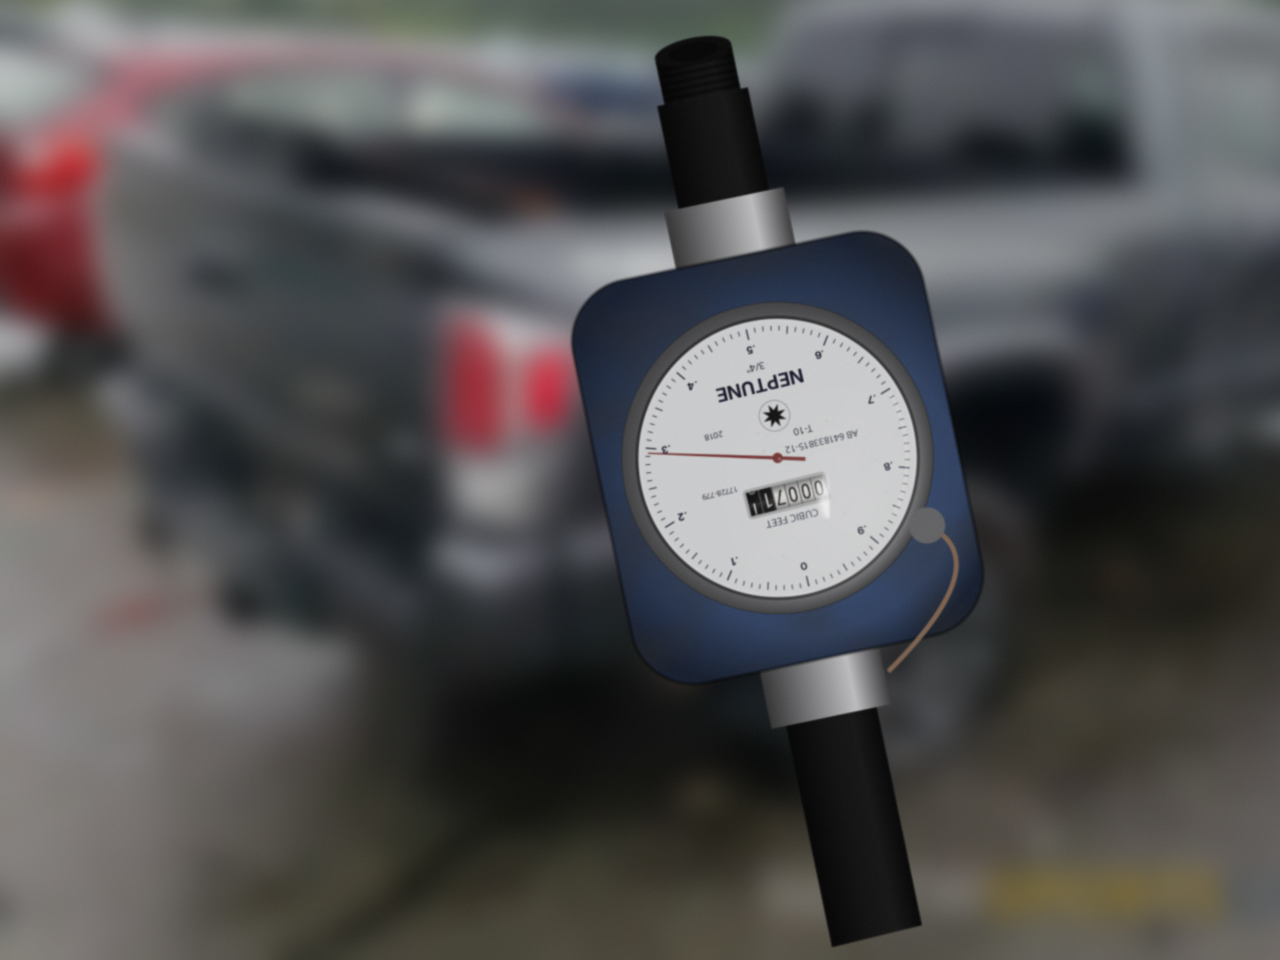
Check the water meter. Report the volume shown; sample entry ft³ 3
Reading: ft³ 711.29
